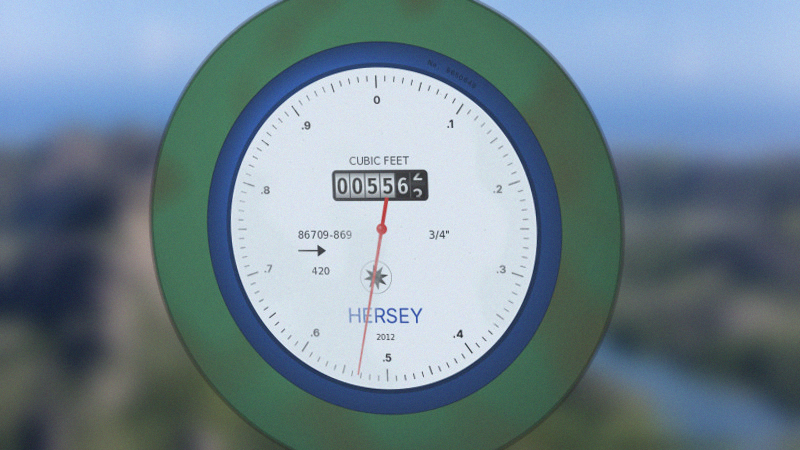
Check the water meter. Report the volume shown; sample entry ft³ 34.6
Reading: ft³ 5562.53
